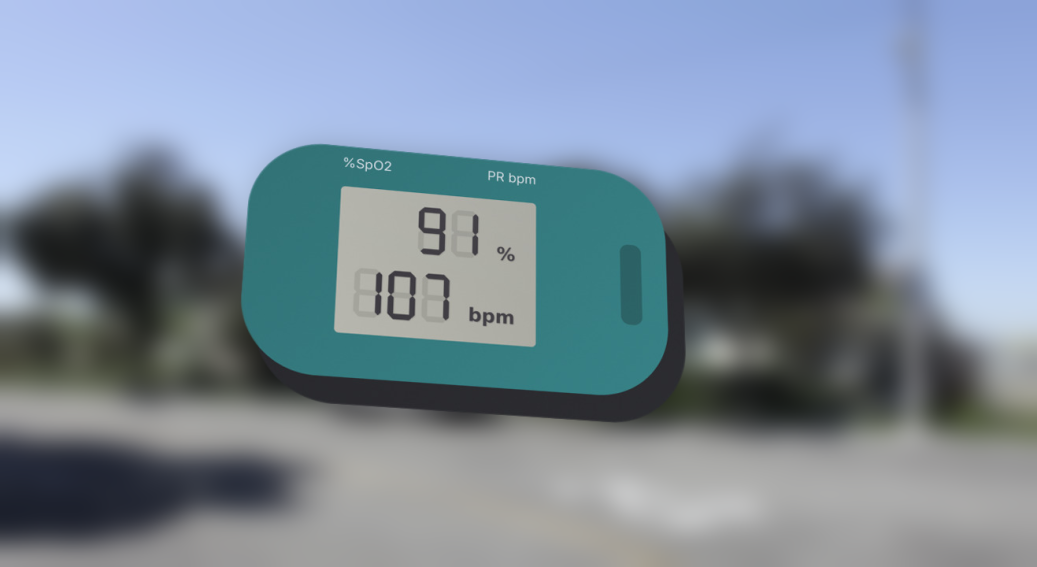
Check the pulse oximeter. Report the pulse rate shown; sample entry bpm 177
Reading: bpm 107
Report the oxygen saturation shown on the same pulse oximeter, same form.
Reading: % 91
